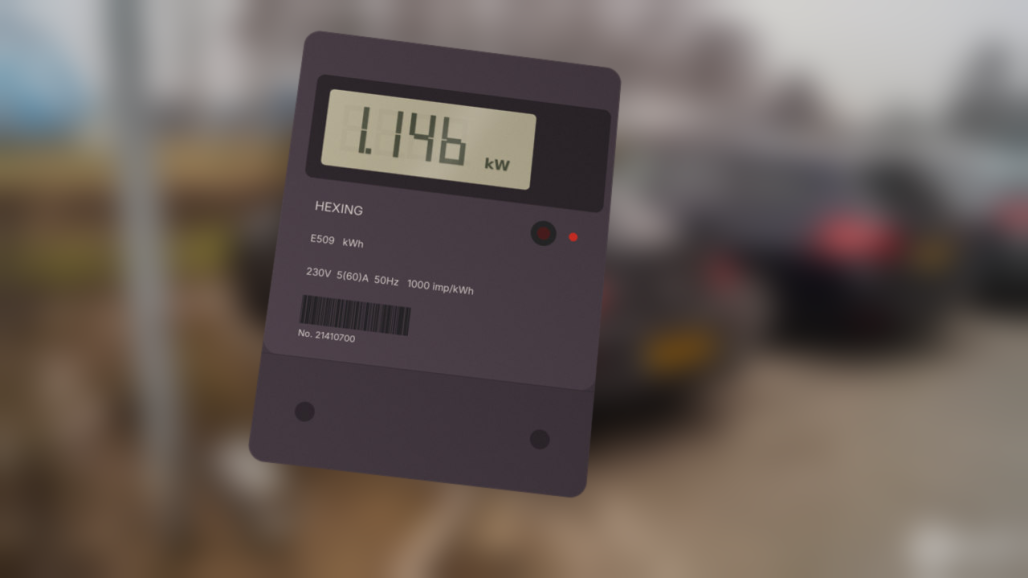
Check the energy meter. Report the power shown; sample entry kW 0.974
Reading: kW 1.146
